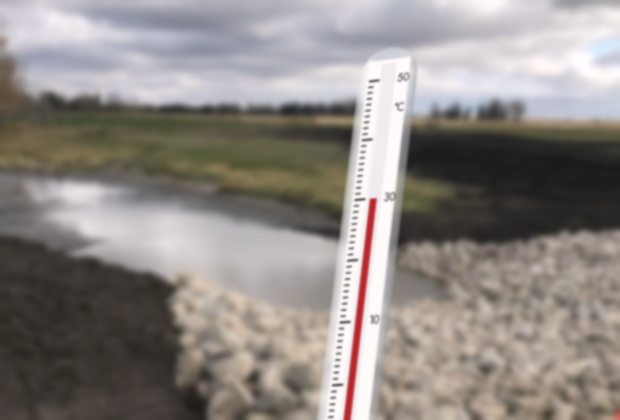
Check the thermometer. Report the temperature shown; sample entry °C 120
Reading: °C 30
